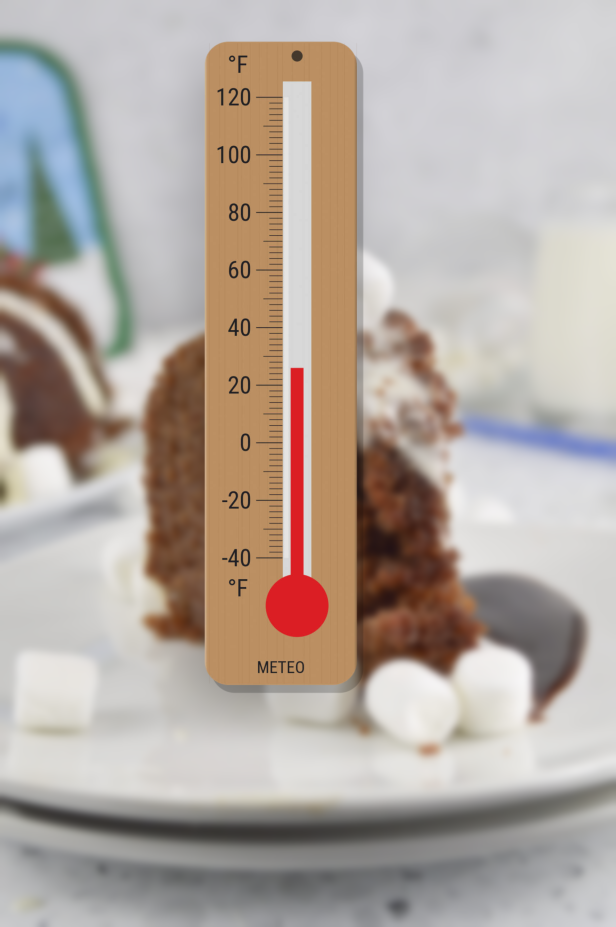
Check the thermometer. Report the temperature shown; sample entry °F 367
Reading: °F 26
